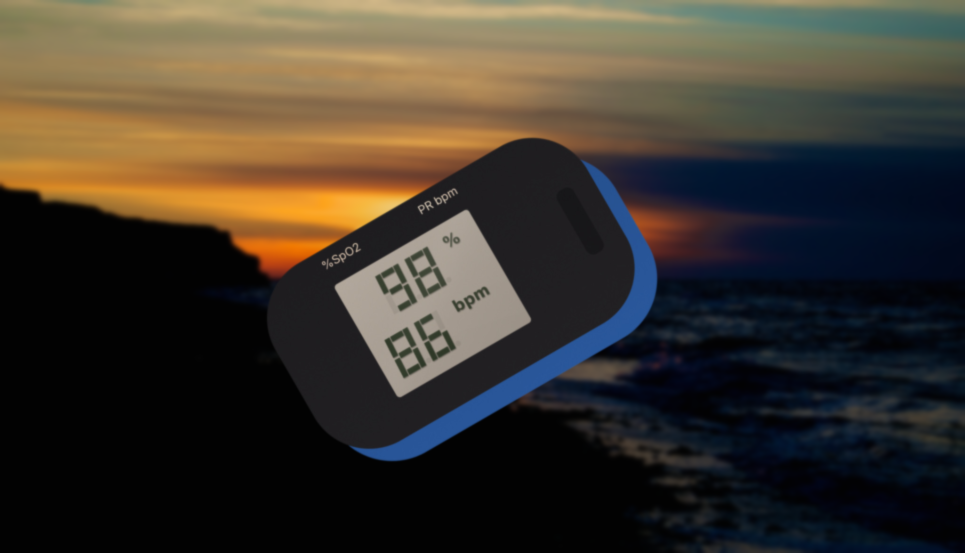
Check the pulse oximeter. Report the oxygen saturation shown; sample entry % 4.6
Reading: % 98
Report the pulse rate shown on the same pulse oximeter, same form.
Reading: bpm 86
